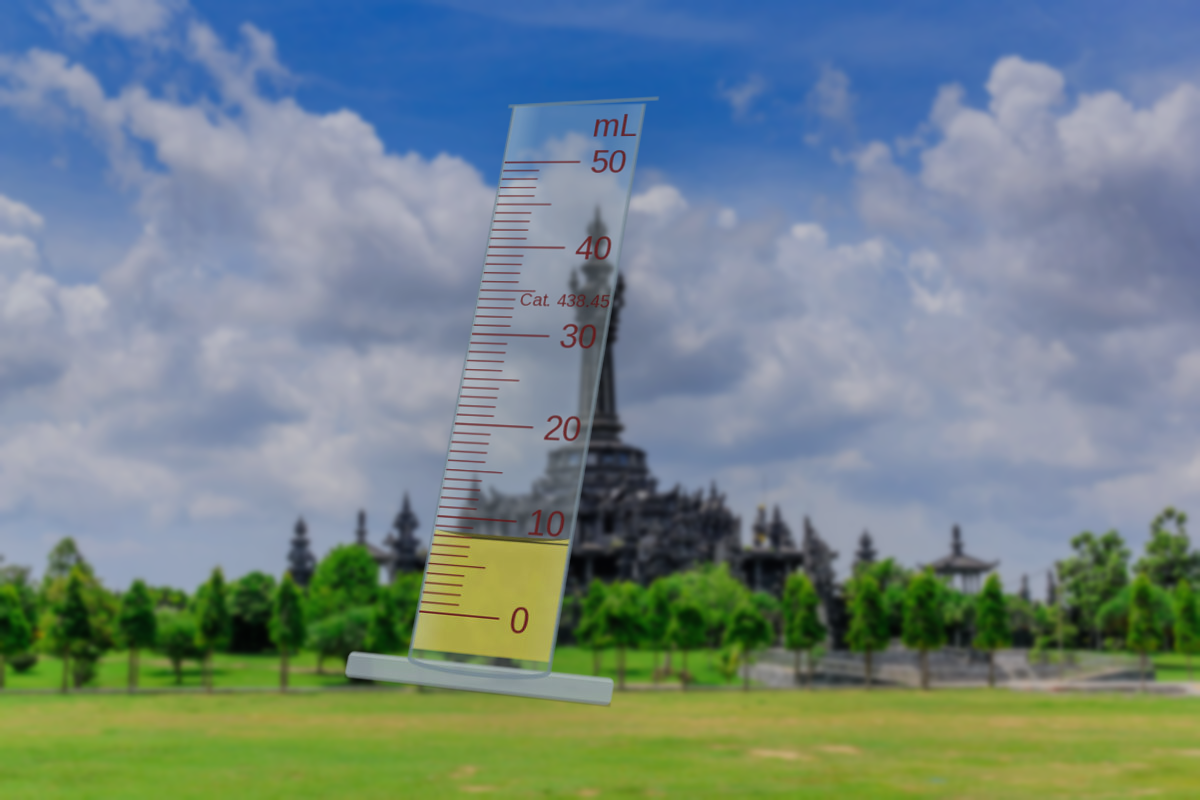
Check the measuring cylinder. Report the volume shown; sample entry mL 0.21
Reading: mL 8
